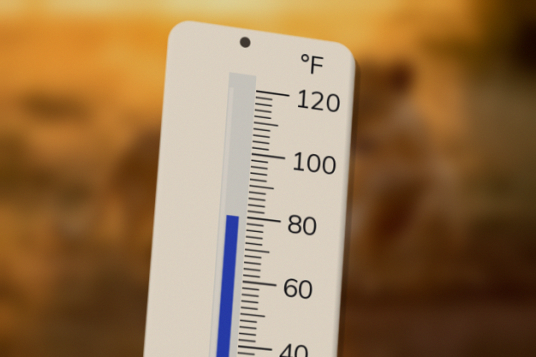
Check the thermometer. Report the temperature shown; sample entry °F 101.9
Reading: °F 80
